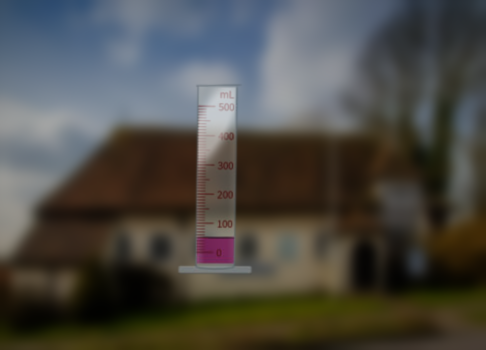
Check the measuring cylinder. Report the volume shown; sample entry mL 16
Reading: mL 50
